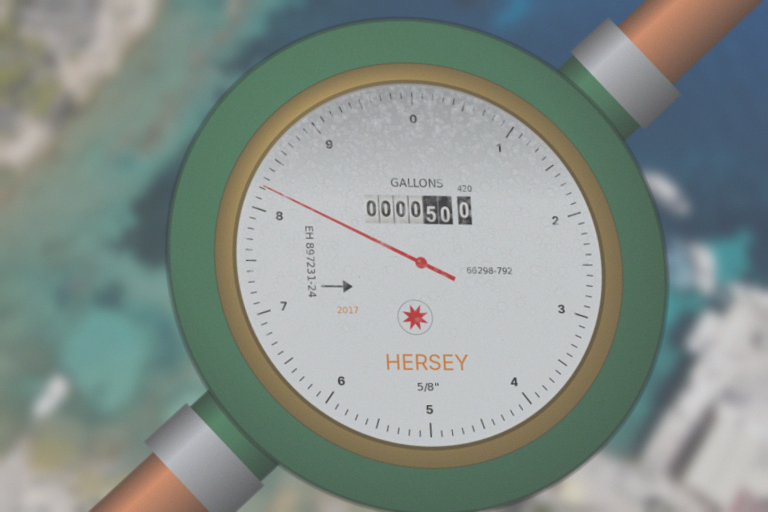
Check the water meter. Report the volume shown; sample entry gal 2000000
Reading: gal 498.2
